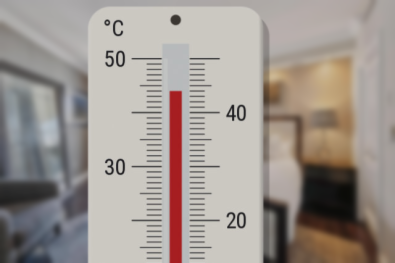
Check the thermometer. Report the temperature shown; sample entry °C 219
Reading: °C 44
